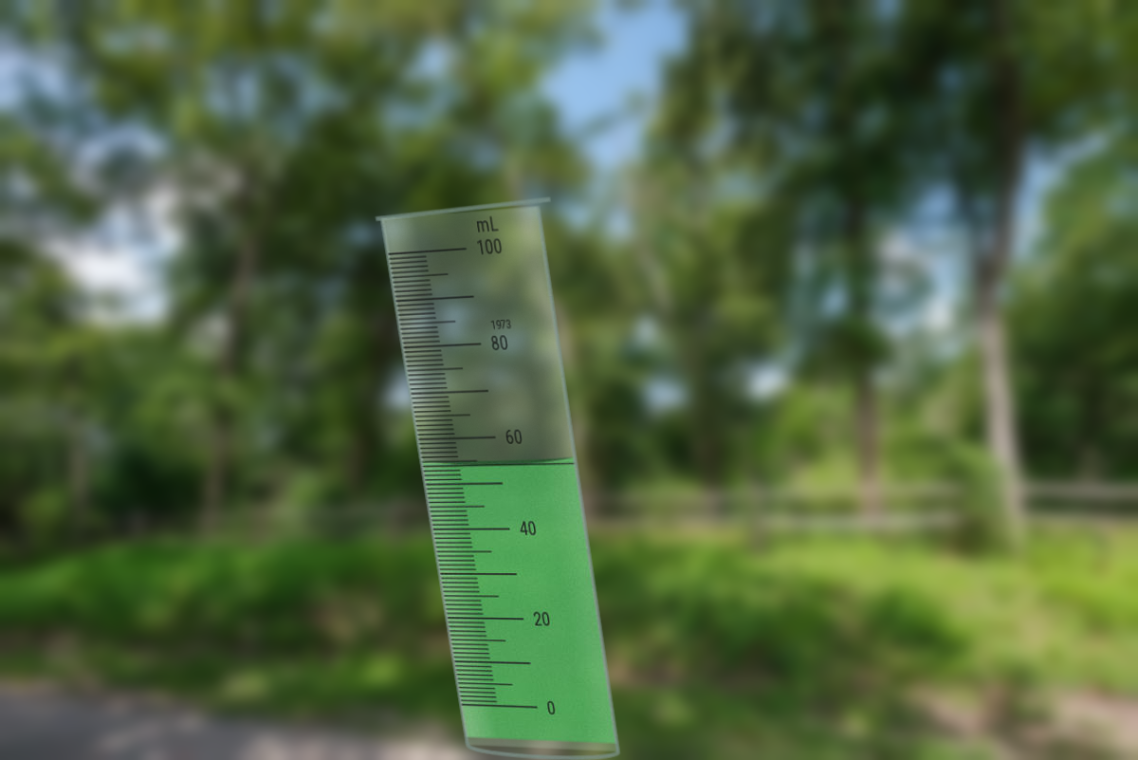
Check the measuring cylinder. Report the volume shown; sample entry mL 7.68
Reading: mL 54
